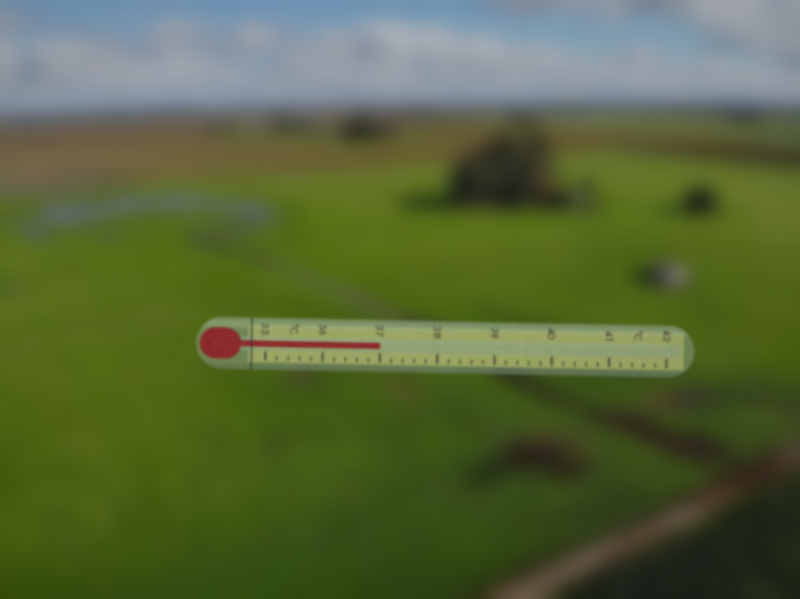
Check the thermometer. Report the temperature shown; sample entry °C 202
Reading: °C 37
